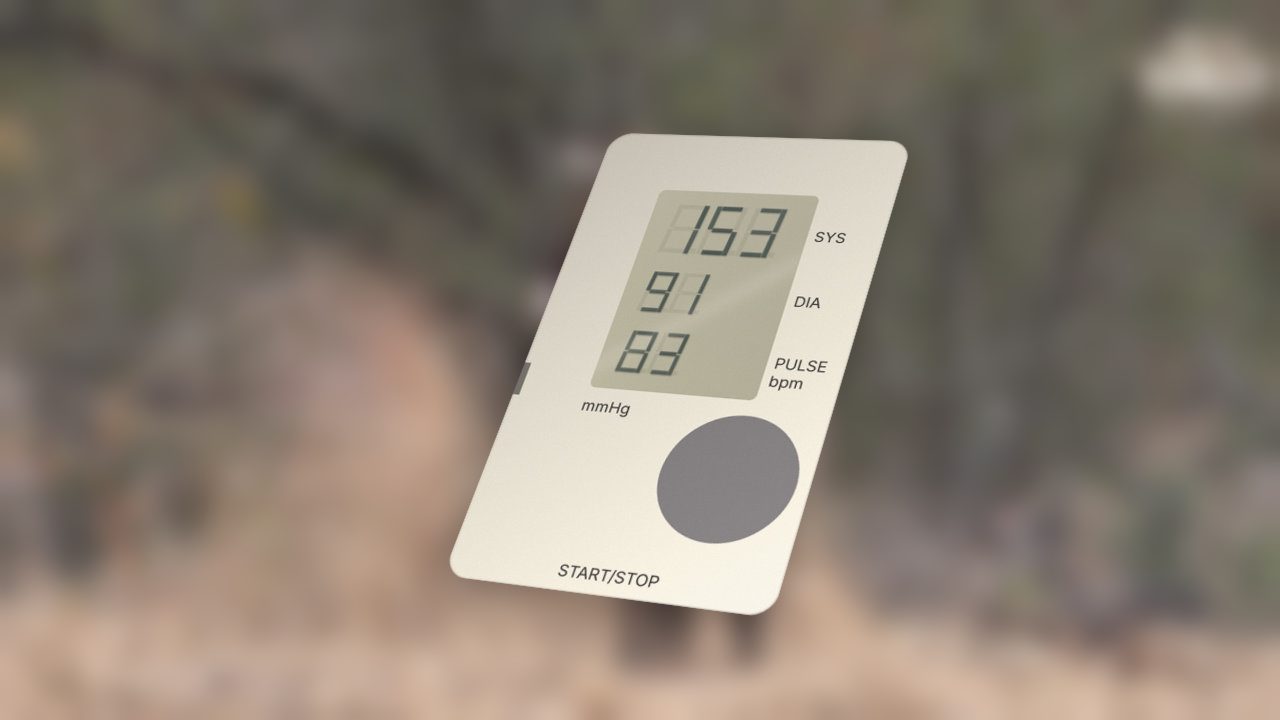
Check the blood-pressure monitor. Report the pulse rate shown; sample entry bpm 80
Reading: bpm 83
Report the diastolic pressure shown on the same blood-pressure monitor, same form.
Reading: mmHg 91
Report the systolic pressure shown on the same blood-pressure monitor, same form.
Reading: mmHg 153
